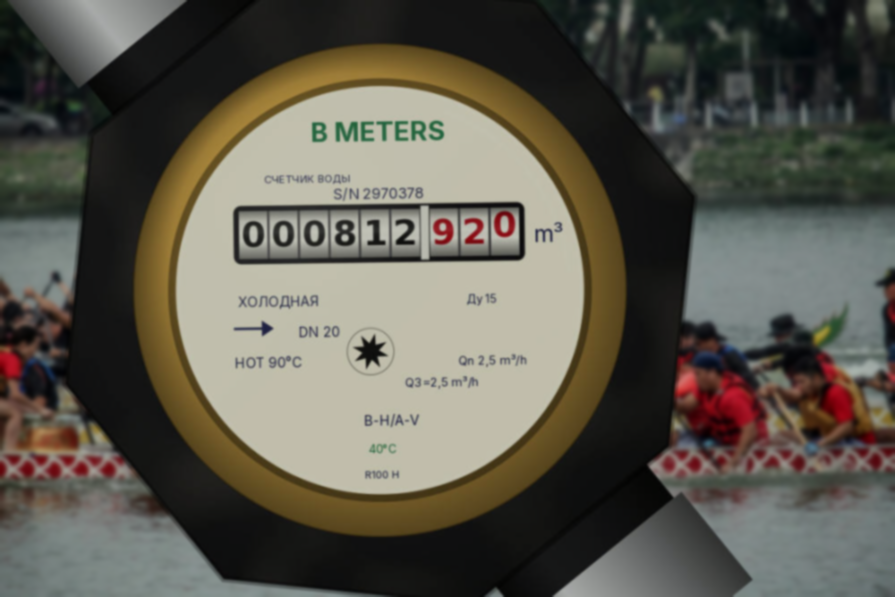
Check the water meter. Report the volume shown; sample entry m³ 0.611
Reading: m³ 812.920
